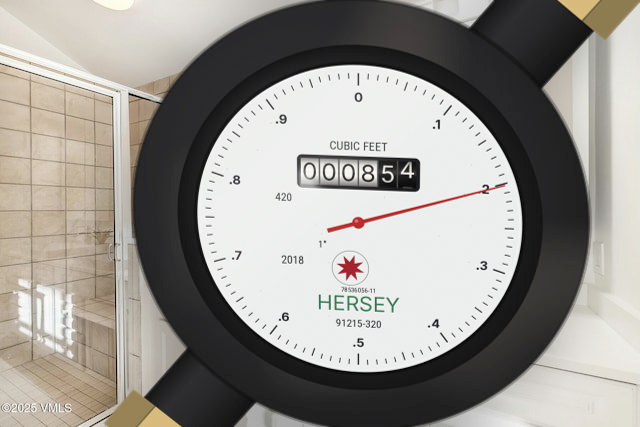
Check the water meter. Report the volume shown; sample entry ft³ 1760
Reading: ft³ 854.20
